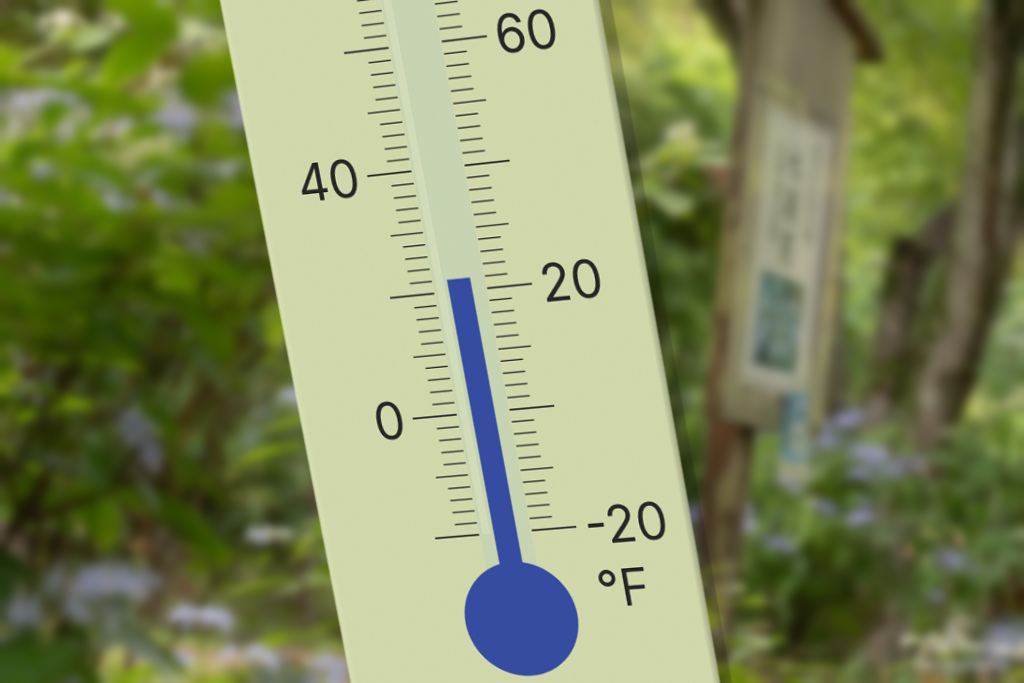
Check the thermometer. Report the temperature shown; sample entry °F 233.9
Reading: °F 22
